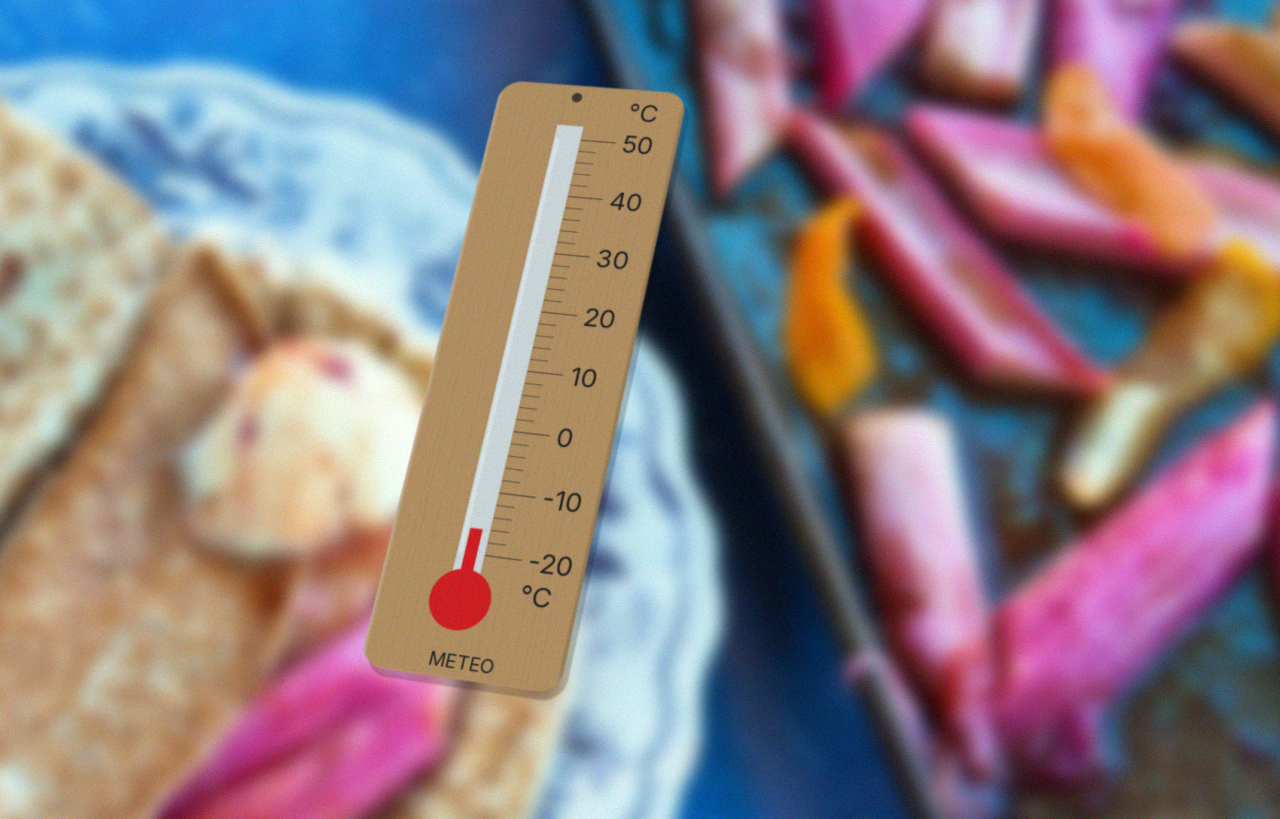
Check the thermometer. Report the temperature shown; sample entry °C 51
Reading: °C -16
